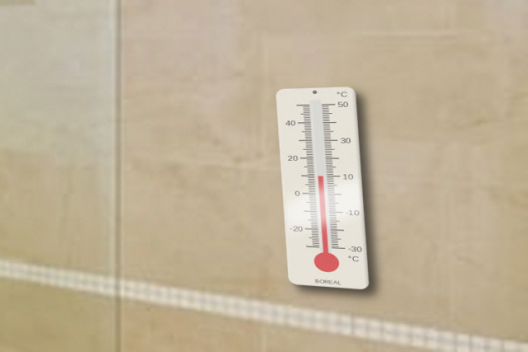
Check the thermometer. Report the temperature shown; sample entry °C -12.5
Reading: °C 10
